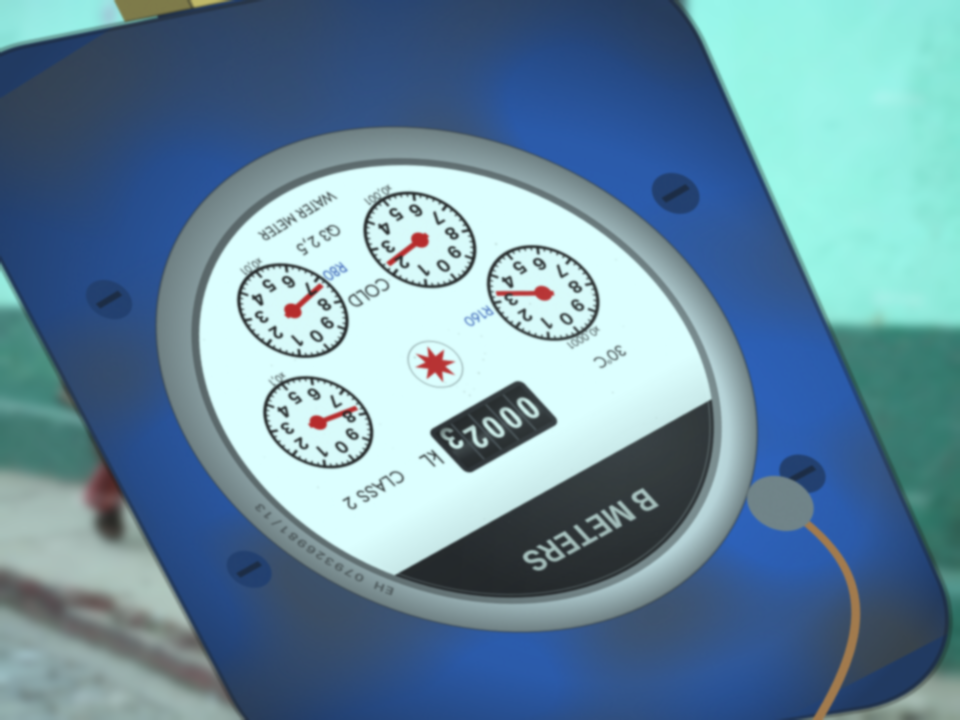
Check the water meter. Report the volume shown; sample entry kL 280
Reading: kL 22.7723
